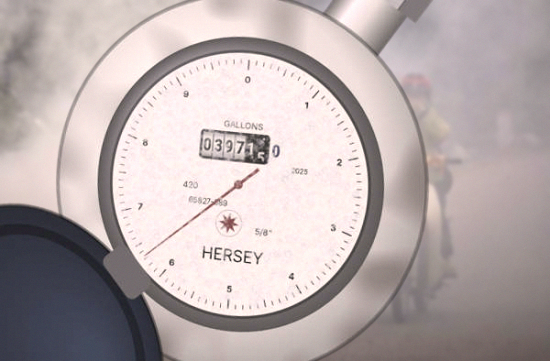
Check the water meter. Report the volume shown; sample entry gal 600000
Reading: gal 397146.3
